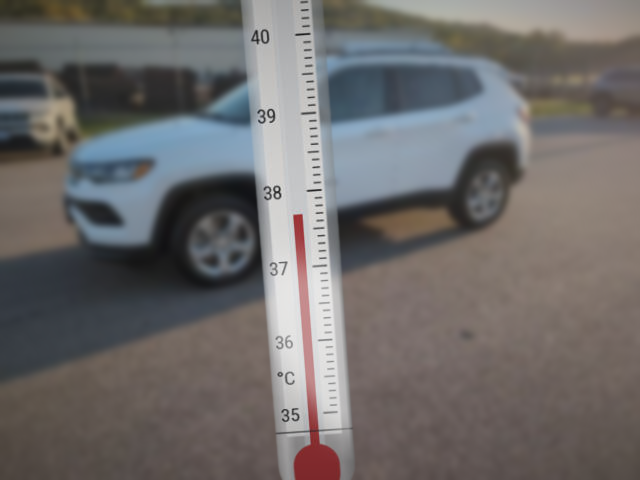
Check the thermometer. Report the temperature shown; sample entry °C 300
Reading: °C 37.7
